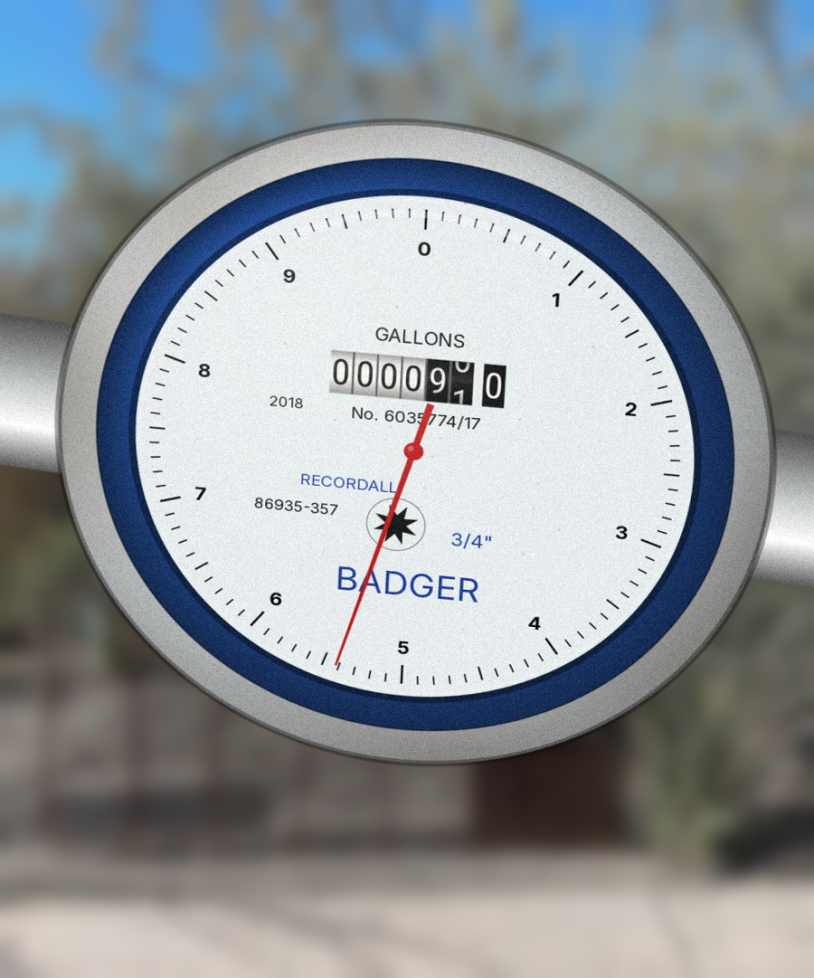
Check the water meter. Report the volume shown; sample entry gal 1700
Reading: gal 905.4
